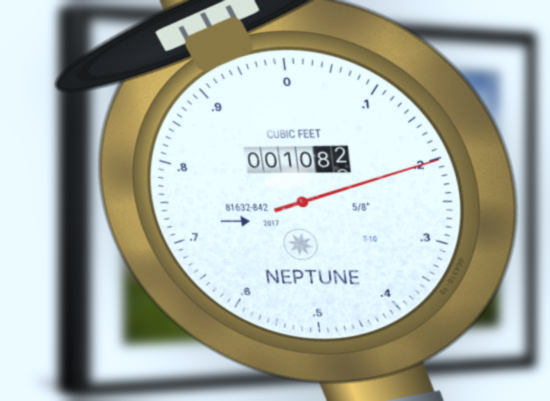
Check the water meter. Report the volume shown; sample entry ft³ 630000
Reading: ft³ 1082.20
